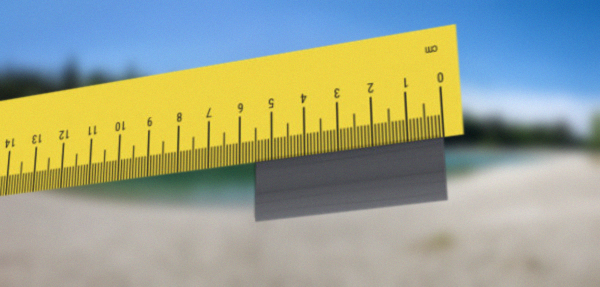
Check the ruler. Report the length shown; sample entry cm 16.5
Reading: cm 5.5
